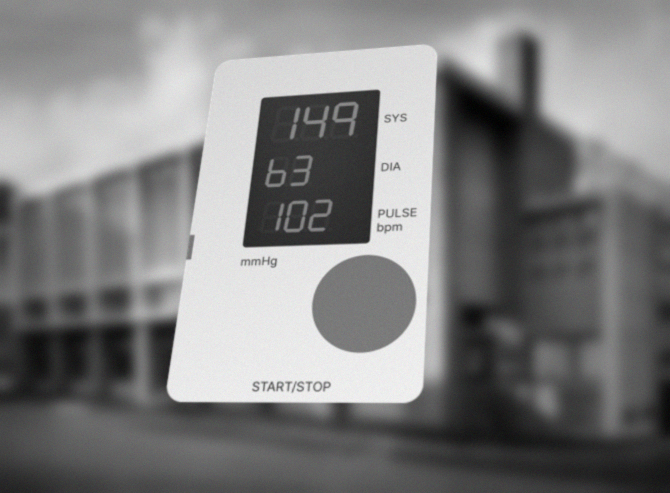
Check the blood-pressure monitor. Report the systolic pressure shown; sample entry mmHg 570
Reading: mmHg 149
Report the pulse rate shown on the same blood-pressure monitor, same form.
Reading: bpm 102
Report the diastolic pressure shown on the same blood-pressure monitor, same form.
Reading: mmHg 63
